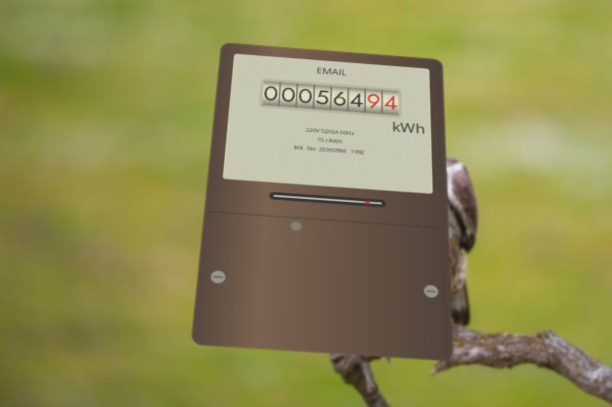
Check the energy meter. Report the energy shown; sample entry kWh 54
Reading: kWh 564.94
